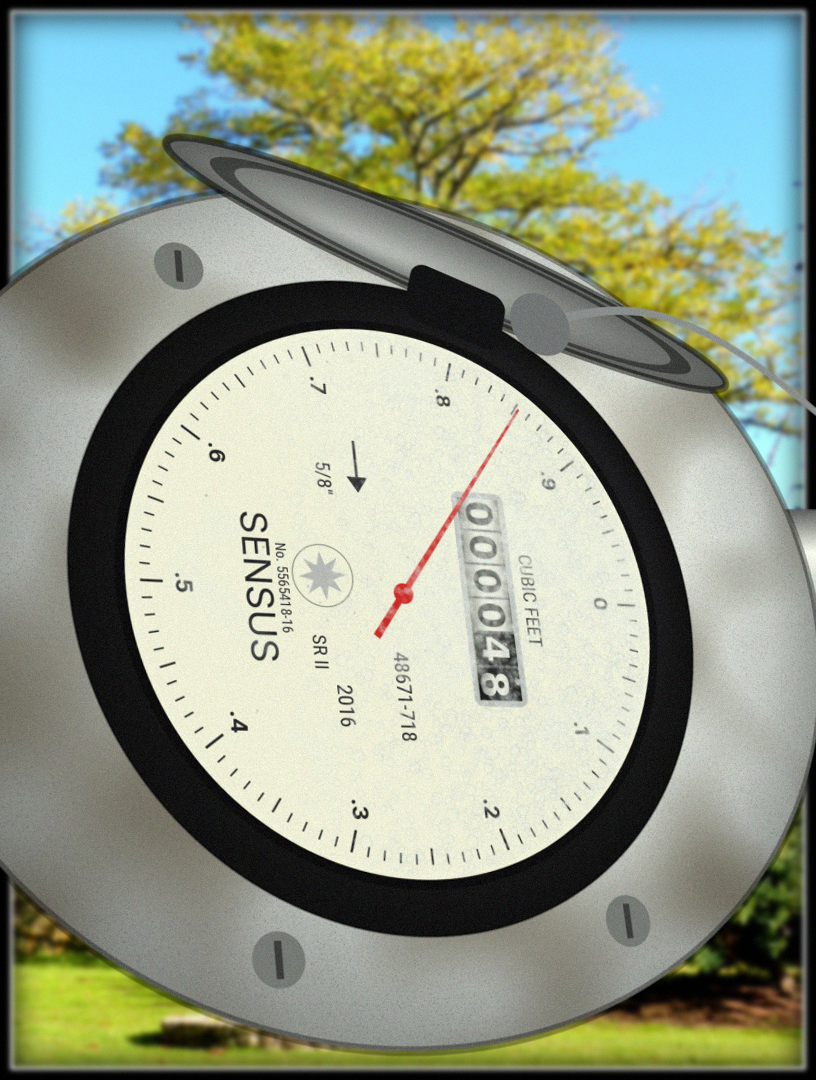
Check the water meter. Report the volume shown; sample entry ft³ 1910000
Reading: ft³ 47.85
